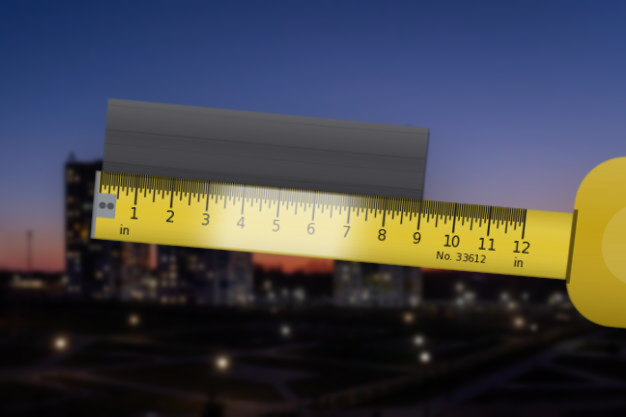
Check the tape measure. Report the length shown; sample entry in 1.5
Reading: in 9
